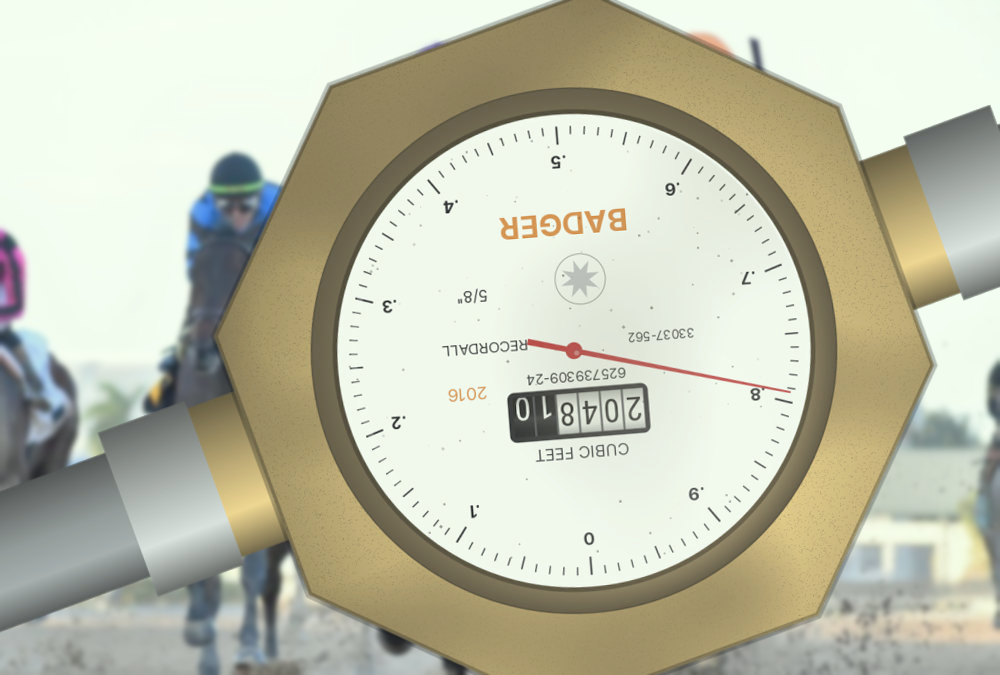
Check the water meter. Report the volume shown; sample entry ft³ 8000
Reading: ft³ 204809.79
